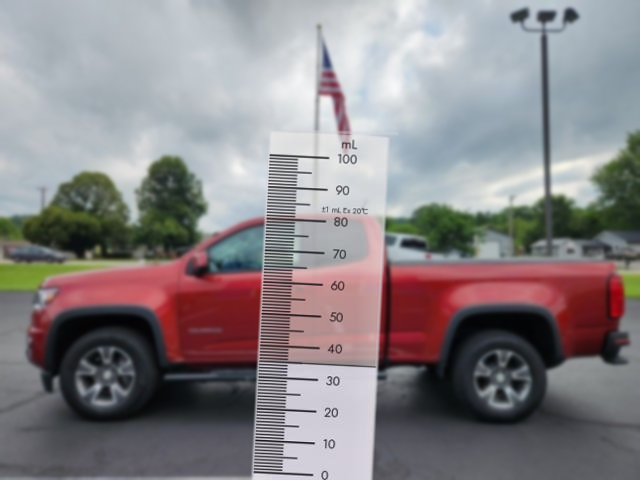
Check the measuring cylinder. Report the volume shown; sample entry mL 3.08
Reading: mL 35
